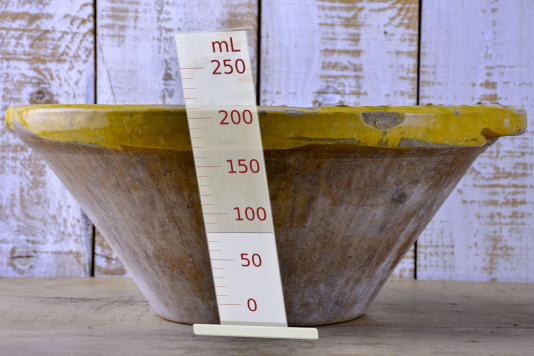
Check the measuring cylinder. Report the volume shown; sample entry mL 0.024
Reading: mL 80
